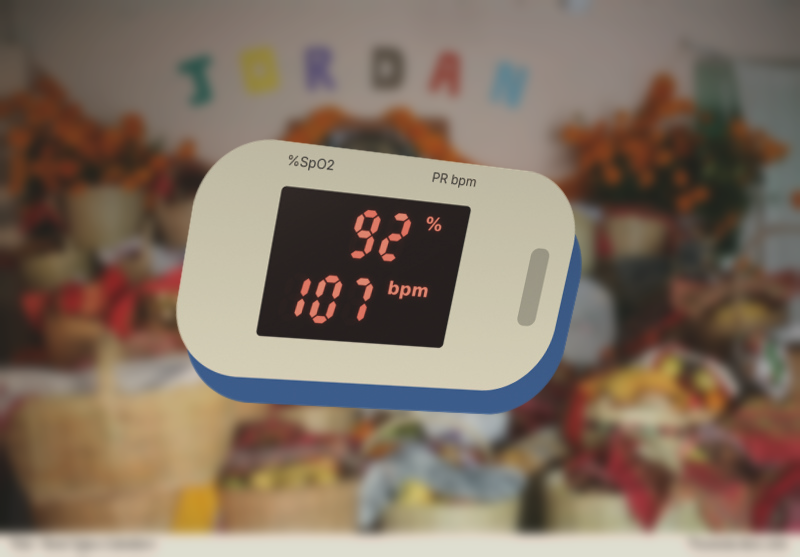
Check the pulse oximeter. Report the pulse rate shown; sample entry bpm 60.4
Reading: bpm 107
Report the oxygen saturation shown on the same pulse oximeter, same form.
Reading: % 92
